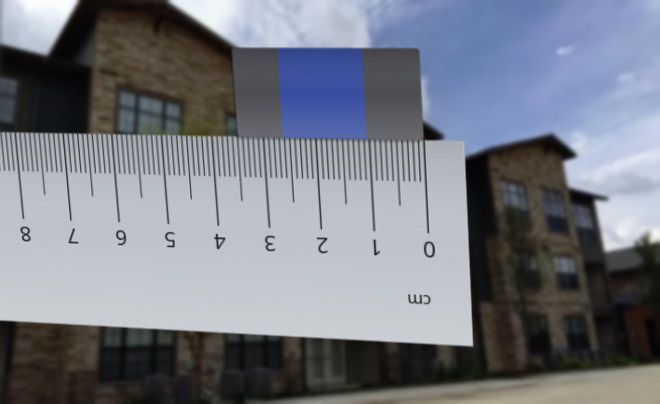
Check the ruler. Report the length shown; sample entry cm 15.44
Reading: cm 3.5
